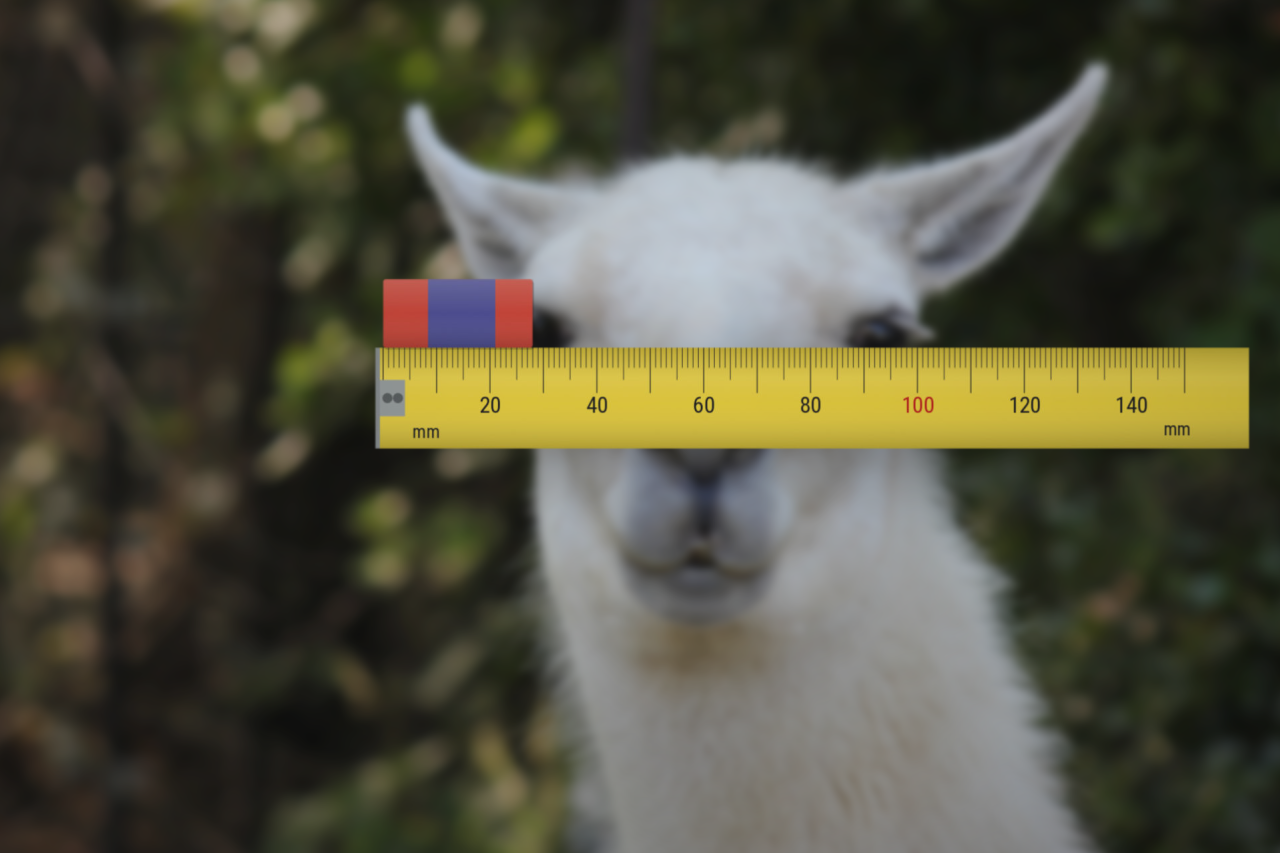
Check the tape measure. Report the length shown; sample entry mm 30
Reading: mm 28
